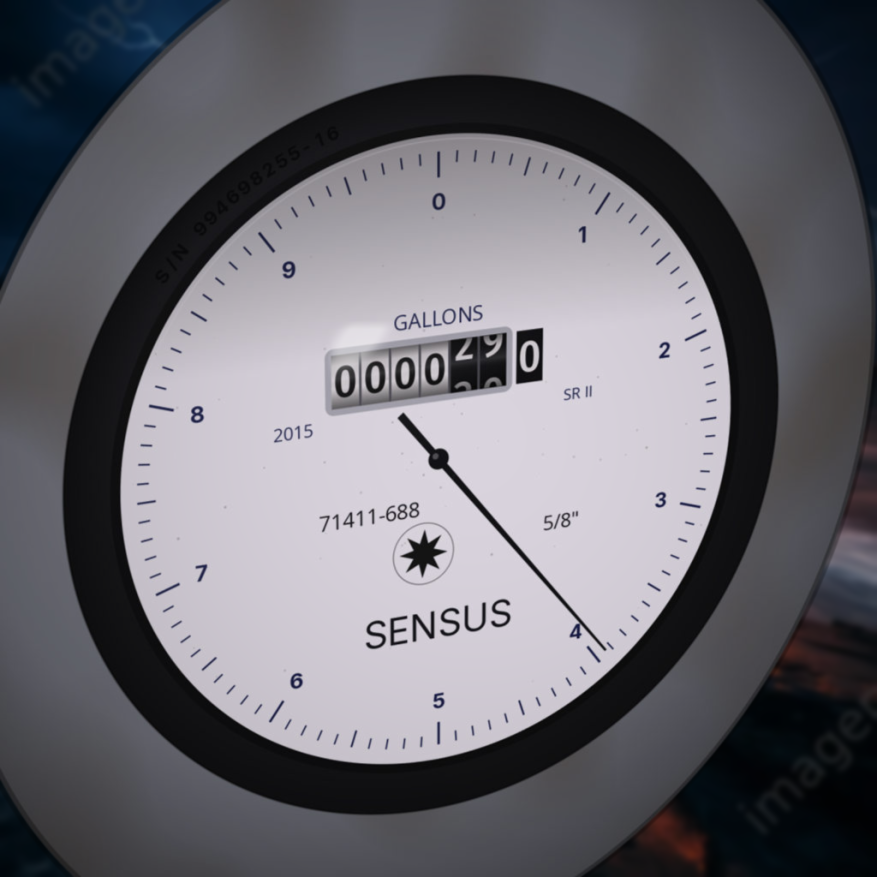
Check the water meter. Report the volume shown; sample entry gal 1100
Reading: gal 293.9
